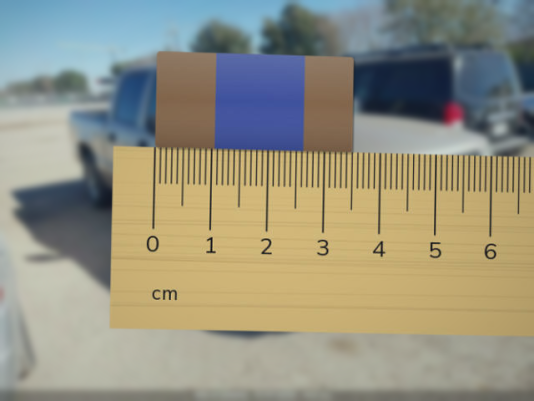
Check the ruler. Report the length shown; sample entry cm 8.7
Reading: cm 3.5
